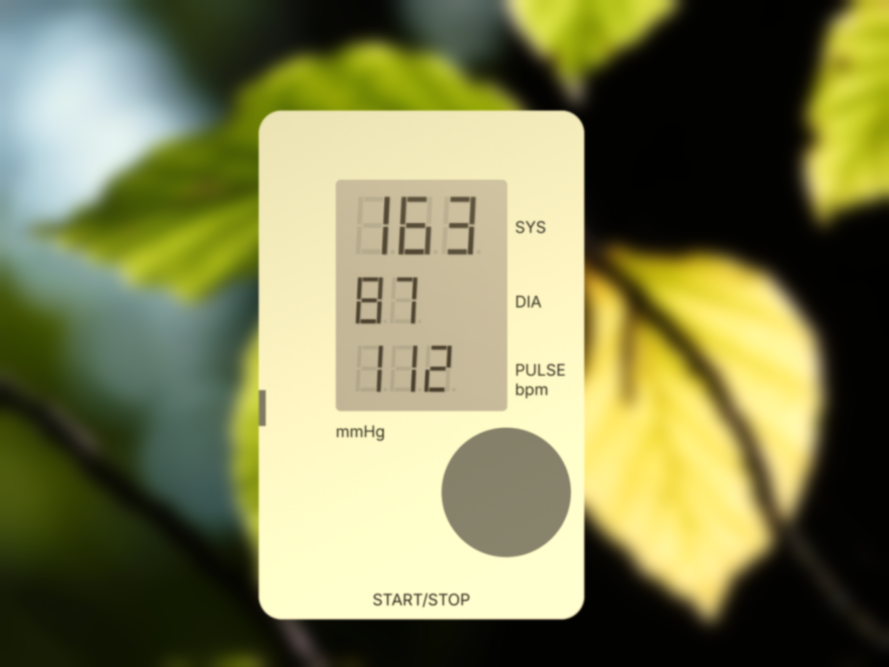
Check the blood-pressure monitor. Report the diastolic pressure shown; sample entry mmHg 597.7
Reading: mmHg 87
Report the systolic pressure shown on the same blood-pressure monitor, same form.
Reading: mmHg 163
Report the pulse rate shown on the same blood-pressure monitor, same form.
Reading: bpm 112
